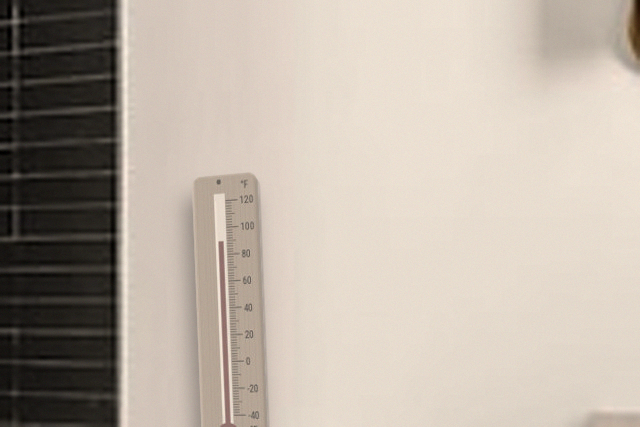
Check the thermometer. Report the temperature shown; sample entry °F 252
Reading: °F 90
